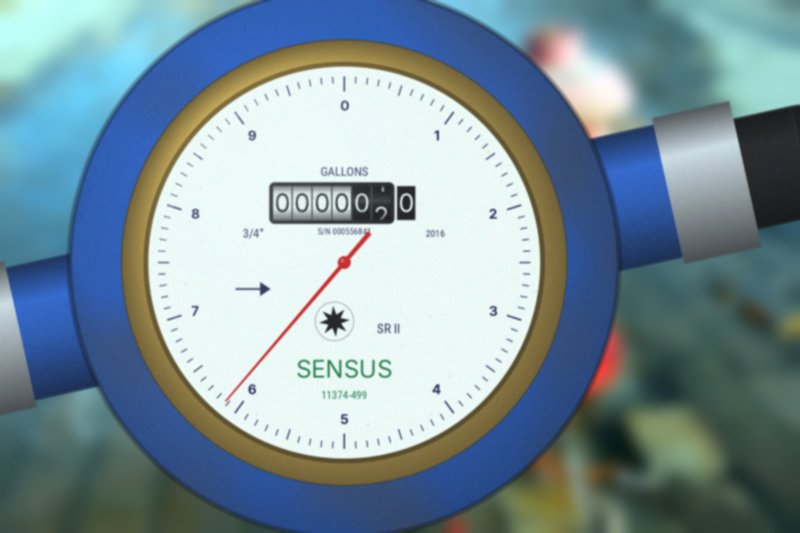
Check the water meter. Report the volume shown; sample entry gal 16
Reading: gal 16.1
